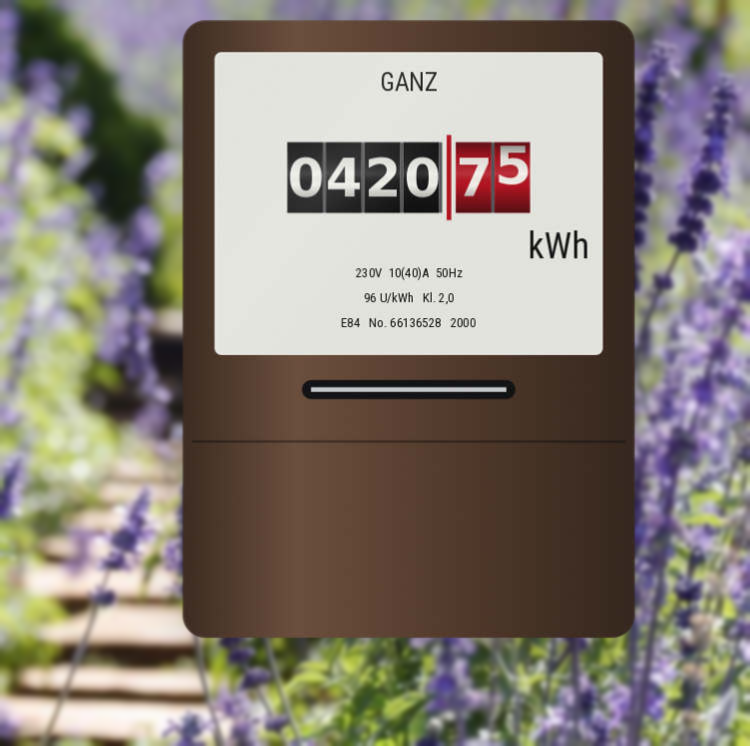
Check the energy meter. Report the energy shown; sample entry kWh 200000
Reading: kWh 420.75
